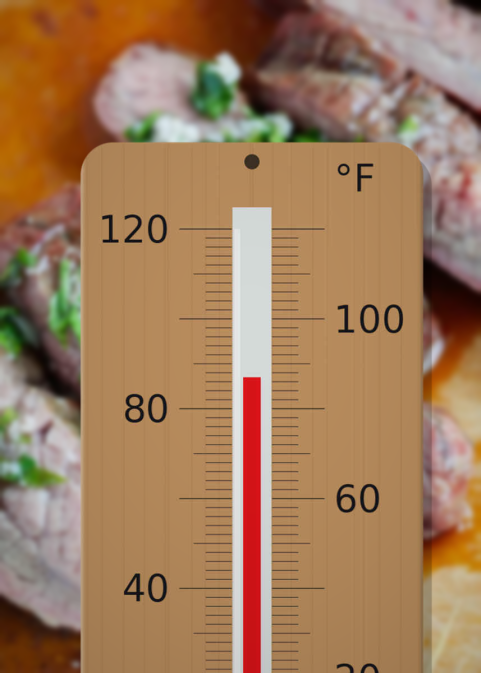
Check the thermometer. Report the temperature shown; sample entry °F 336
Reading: °F 87
